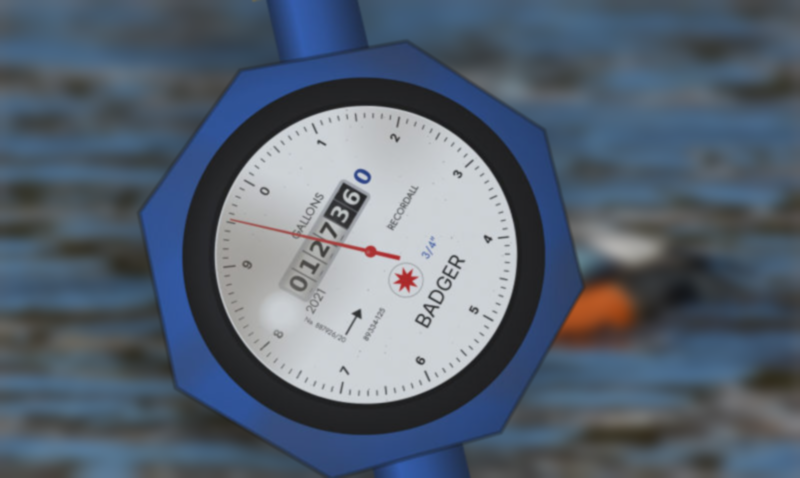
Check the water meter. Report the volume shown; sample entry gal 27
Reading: gal 127359.5
